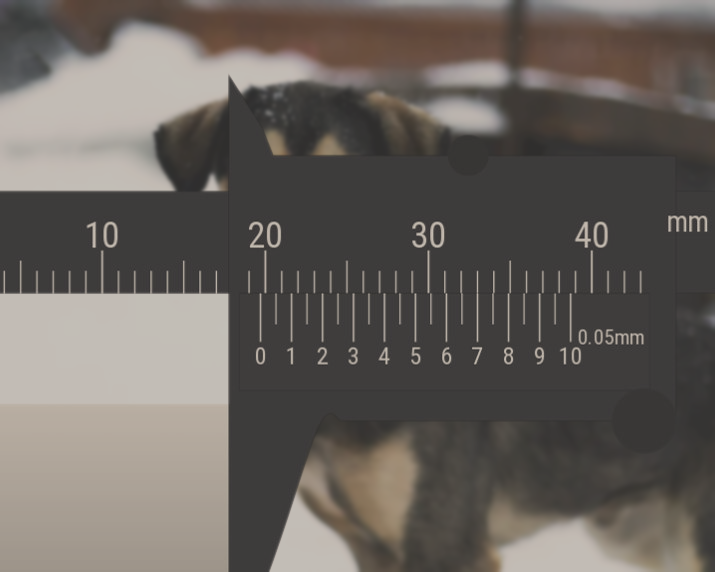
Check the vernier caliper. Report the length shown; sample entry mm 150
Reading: mm 19.7
